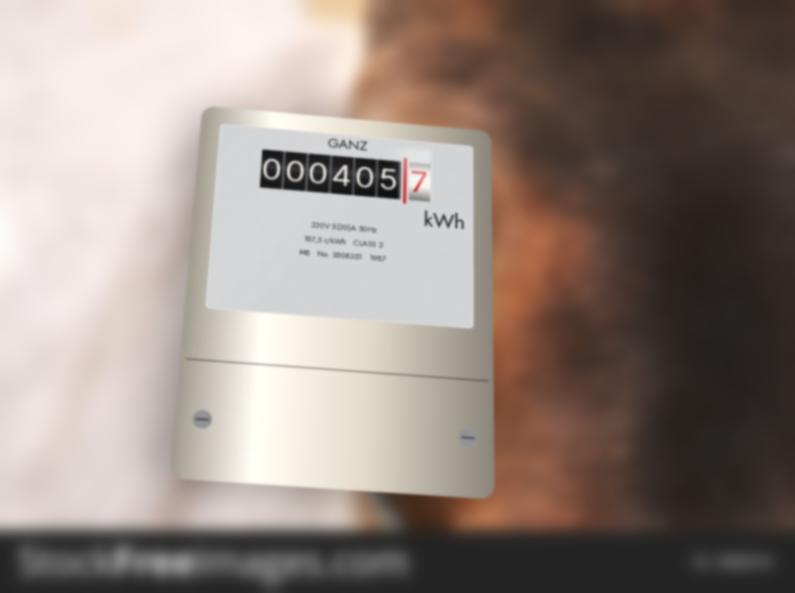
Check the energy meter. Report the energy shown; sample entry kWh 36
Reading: kWh 405.7
